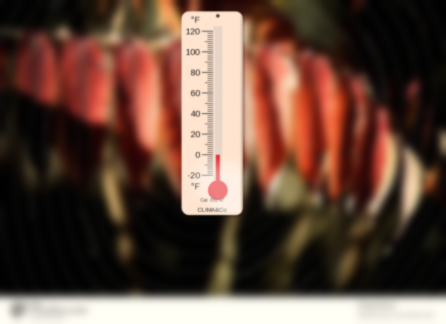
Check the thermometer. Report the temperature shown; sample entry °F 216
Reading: °F 0
